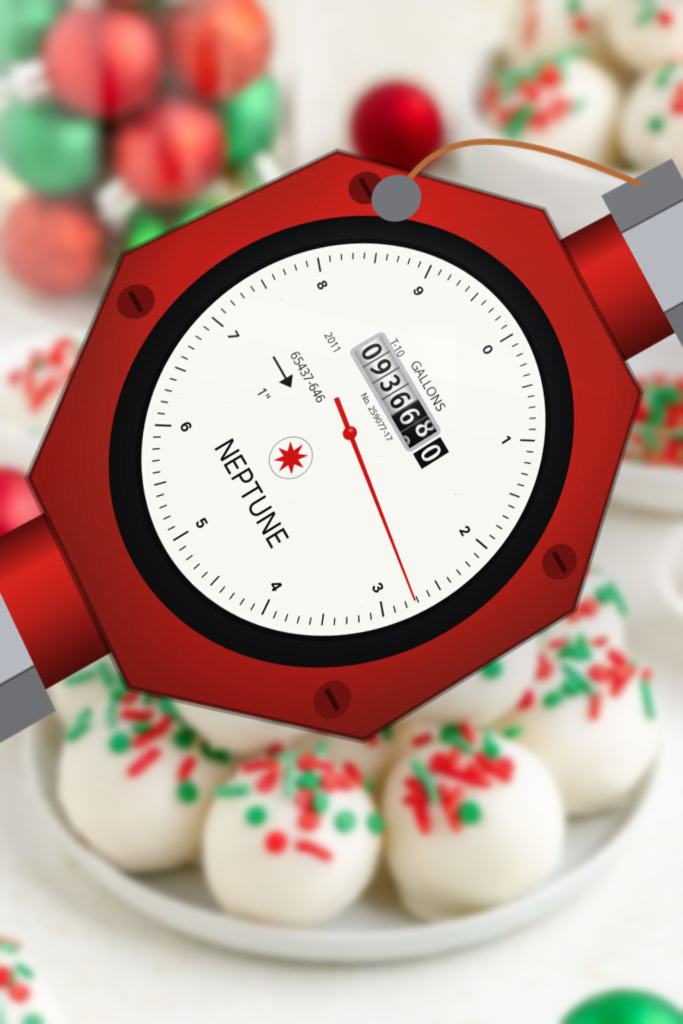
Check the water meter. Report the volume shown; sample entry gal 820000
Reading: gal 936682.7
